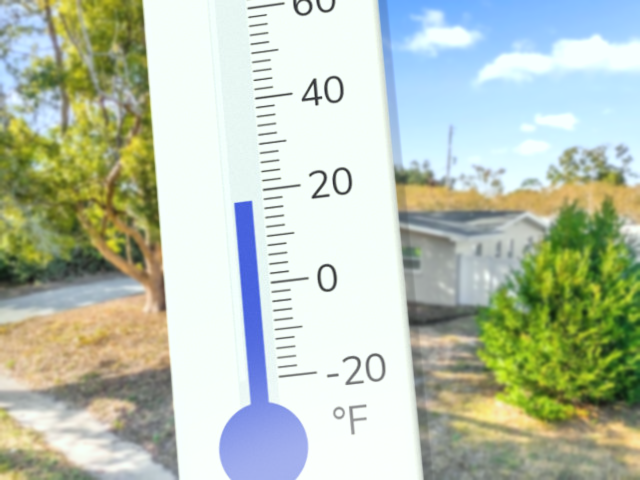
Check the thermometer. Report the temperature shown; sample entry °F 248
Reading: °F 18
